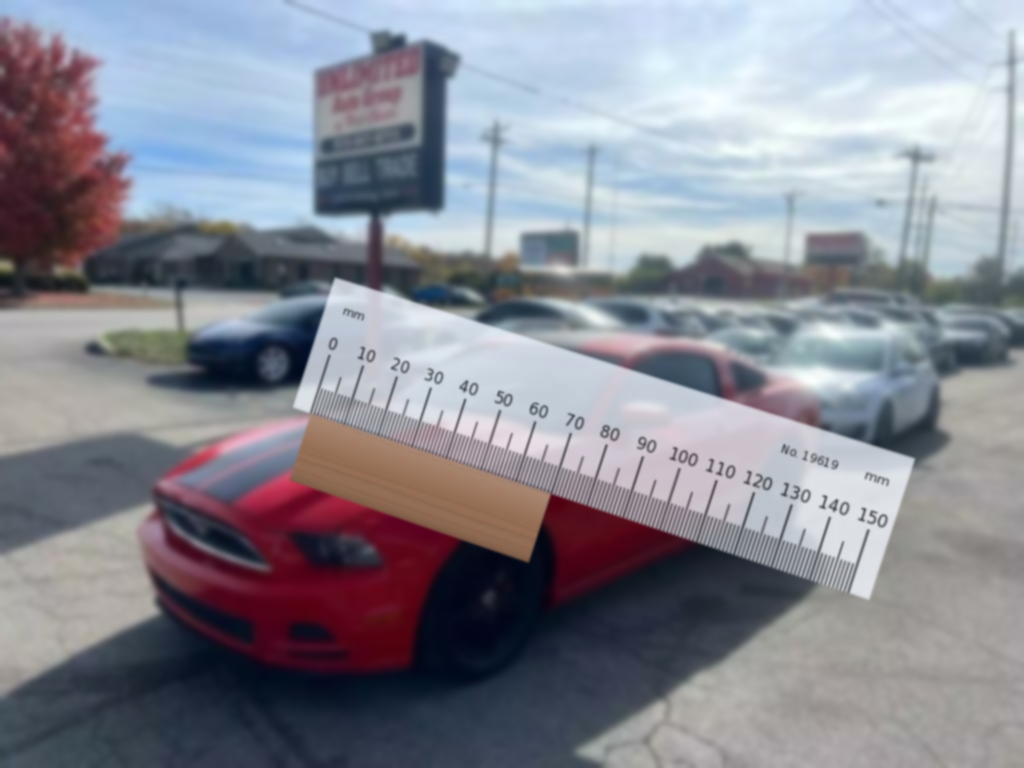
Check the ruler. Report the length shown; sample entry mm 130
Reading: mm 70
